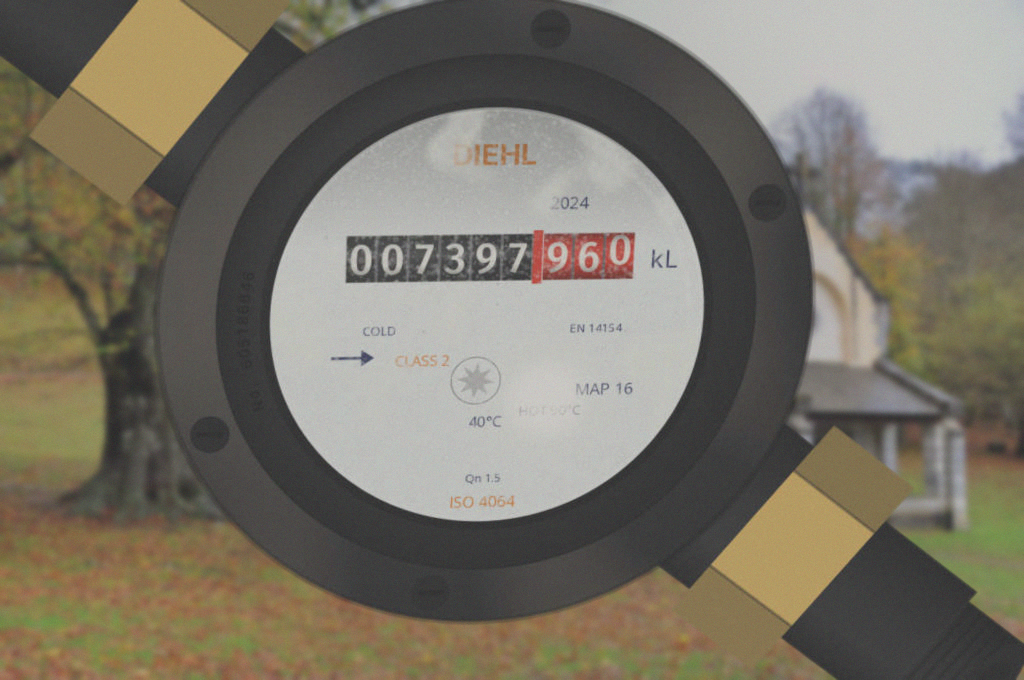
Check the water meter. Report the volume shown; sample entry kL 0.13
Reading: kL 7397.960
